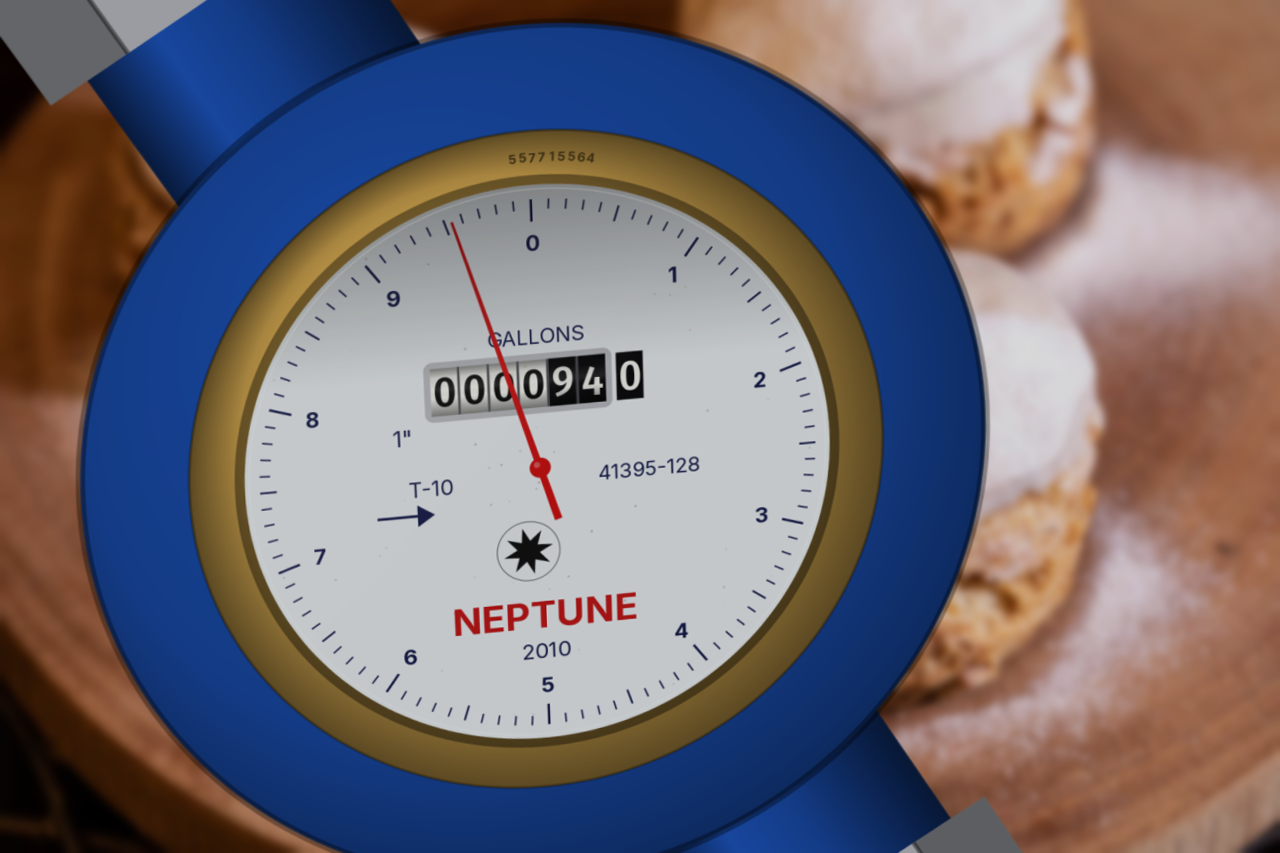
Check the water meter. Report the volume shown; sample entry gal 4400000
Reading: gal 939.5
